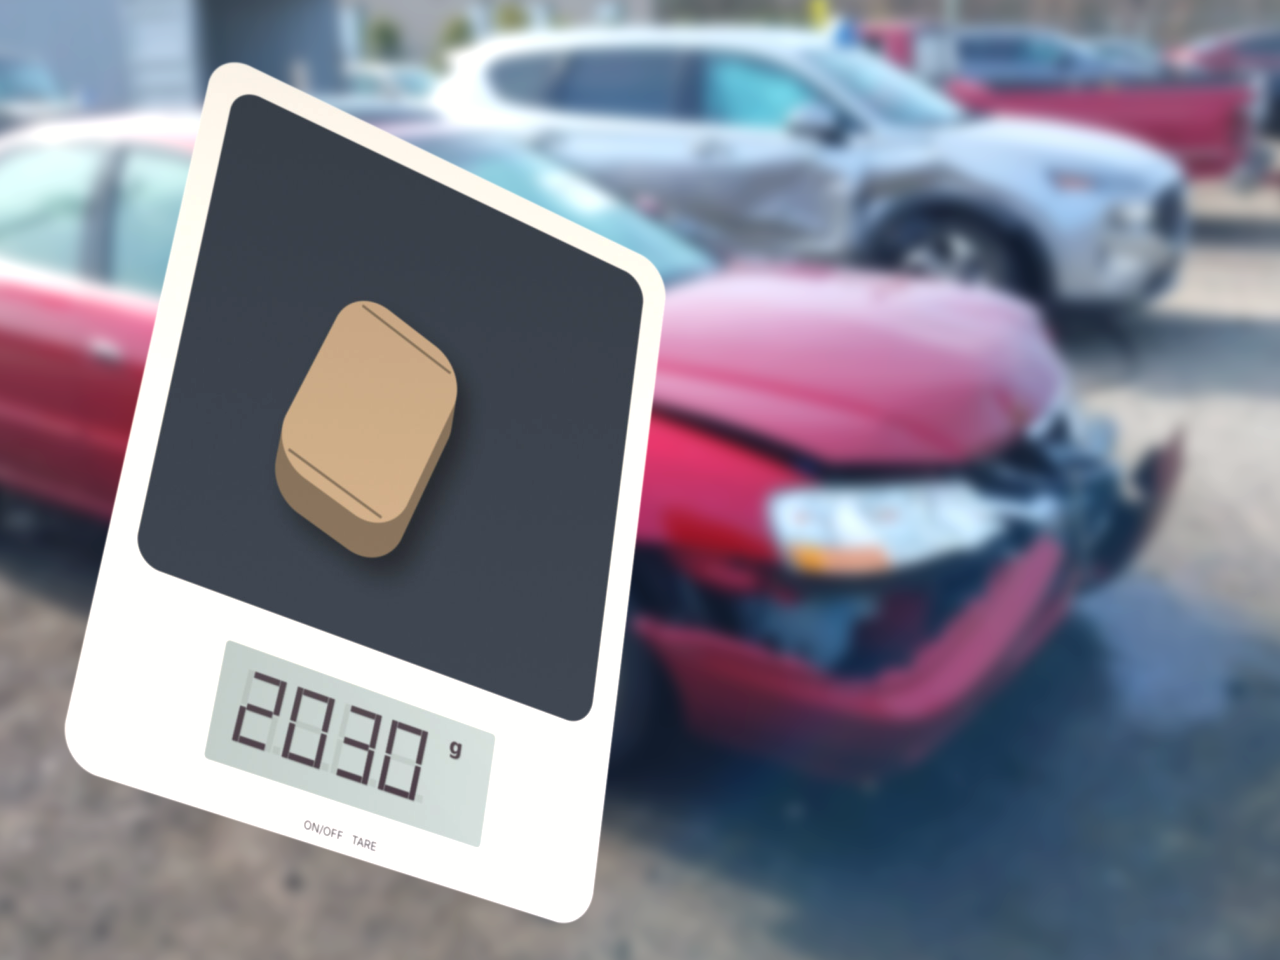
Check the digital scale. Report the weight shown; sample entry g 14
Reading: g 2030
